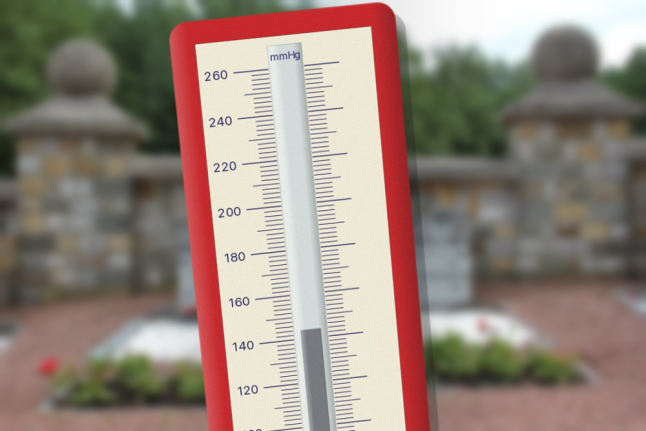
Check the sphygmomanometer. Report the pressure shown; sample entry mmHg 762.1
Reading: mmHg 144
